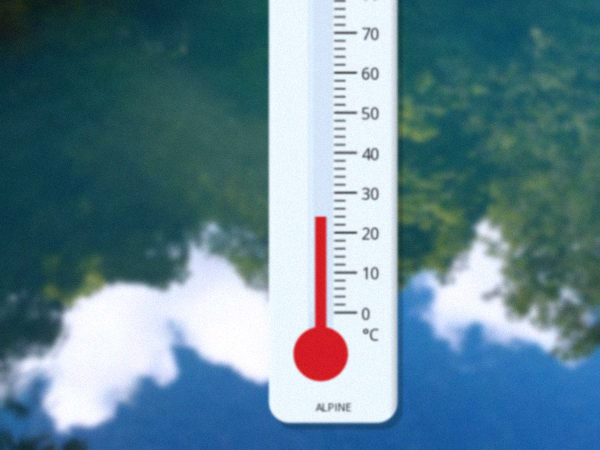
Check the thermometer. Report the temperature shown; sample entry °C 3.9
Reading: °C 24
